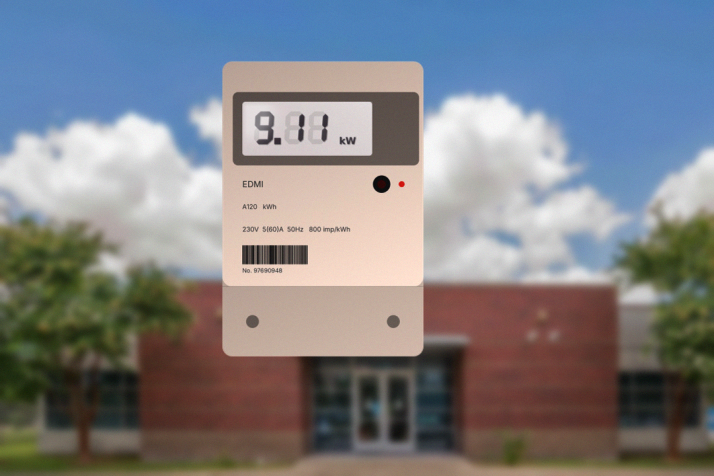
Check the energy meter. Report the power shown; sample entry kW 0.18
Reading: kW 9.11
